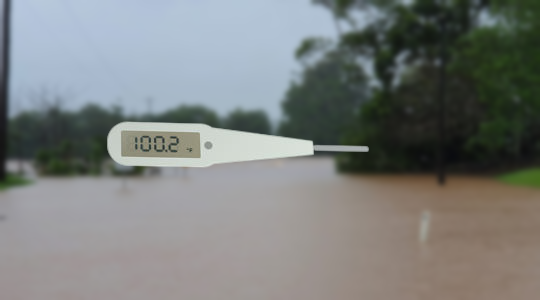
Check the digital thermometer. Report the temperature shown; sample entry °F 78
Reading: °F 100.2
